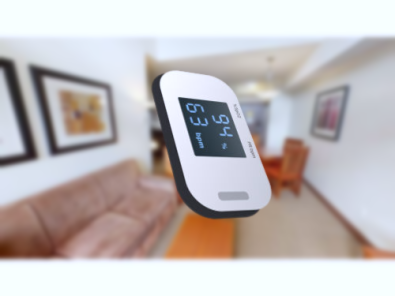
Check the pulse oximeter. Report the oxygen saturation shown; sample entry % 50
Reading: % 94
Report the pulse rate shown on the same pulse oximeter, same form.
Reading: bpm 63
